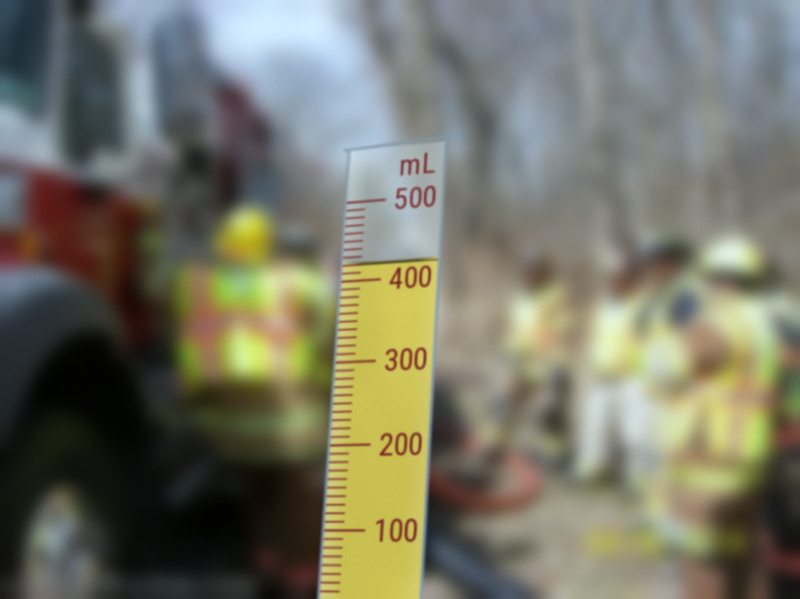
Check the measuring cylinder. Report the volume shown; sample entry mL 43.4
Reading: mL 420
